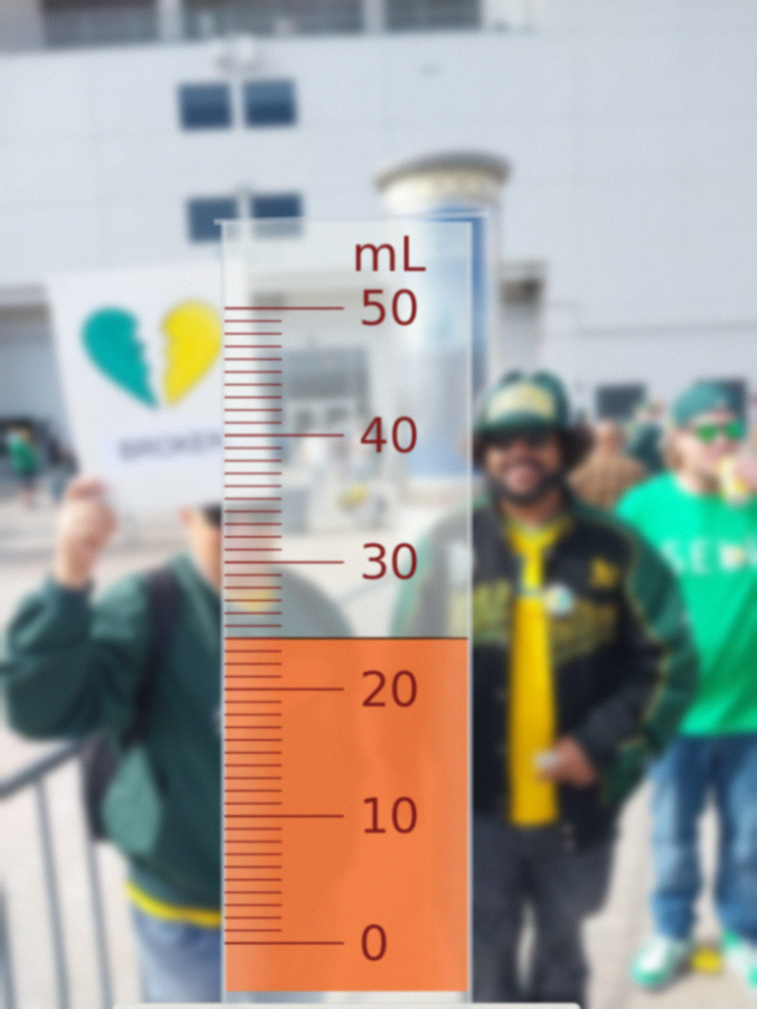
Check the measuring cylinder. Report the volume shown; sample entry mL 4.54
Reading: mL 24
